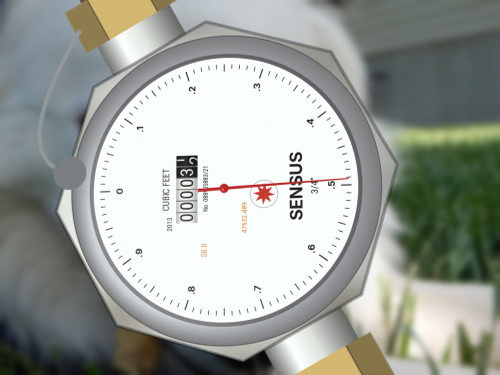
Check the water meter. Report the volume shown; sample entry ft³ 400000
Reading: ft³ 31.49
